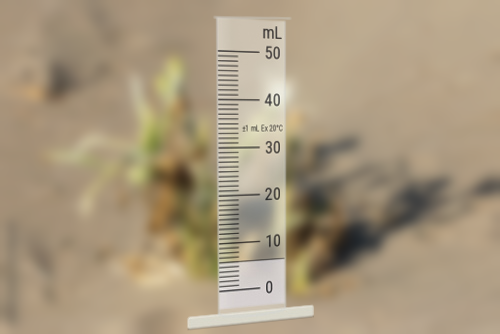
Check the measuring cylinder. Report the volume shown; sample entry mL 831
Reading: mL 6
